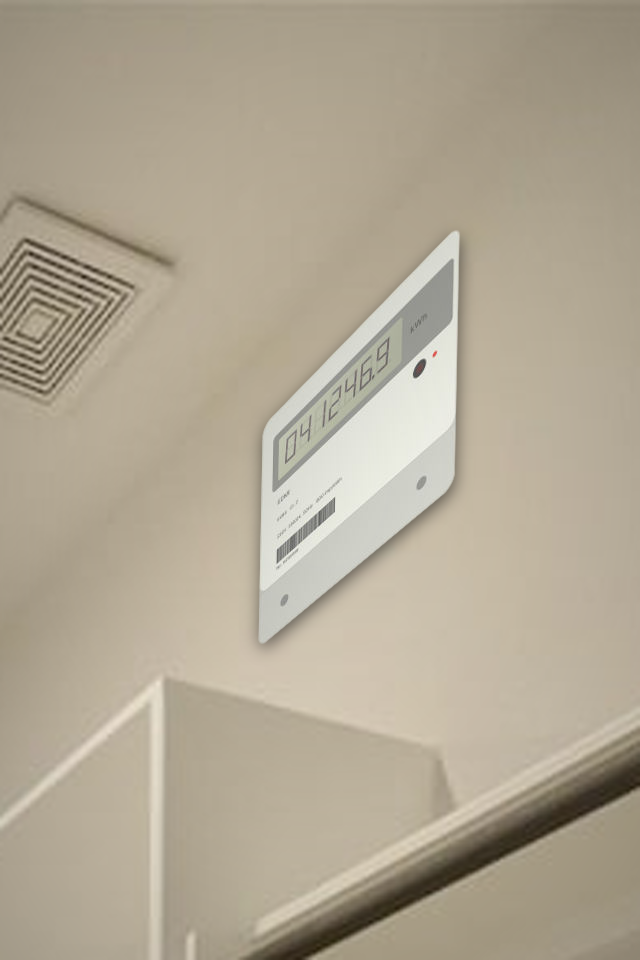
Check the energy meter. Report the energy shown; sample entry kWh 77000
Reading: kWh 41246.9
